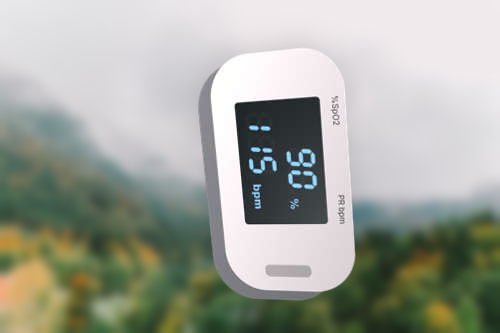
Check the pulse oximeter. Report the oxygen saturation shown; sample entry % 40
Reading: % 90
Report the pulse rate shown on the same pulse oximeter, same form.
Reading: bpm 115
